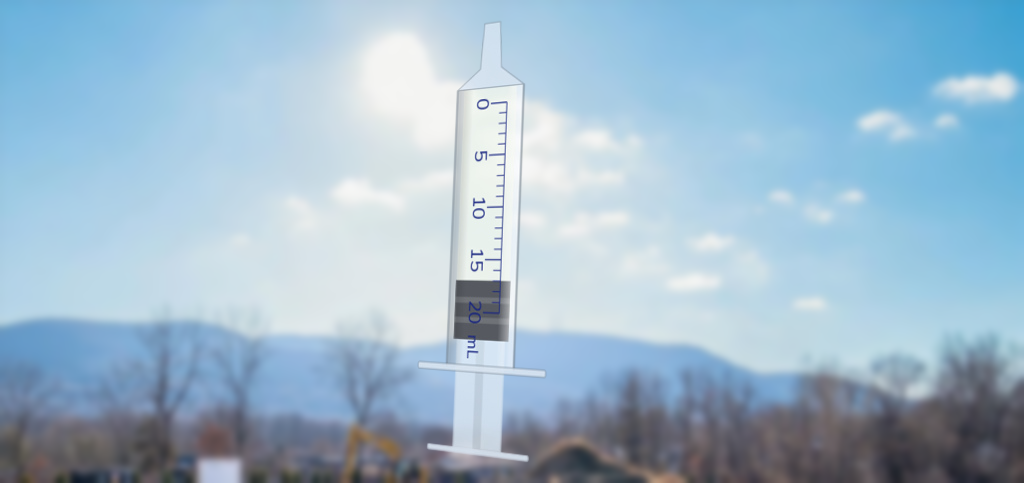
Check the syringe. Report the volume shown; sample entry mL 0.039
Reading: mL 17
